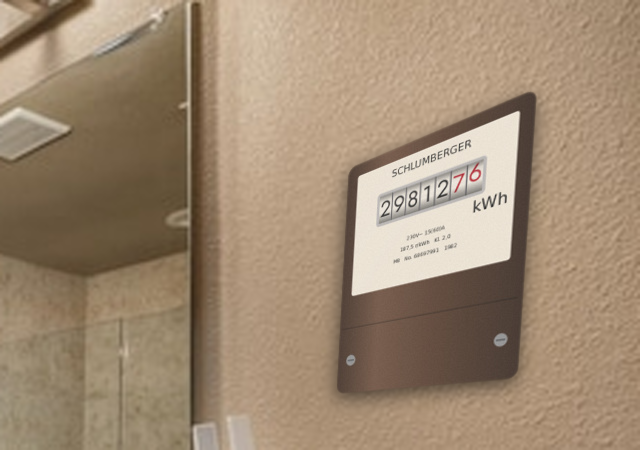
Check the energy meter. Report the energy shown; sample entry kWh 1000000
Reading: kWh 29812.76
